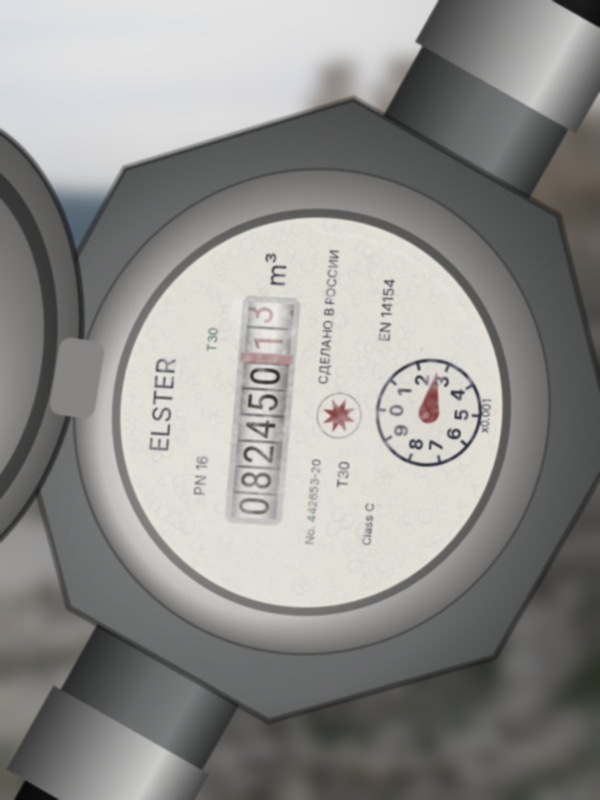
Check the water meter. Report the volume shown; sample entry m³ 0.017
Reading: m³ 82450.132
